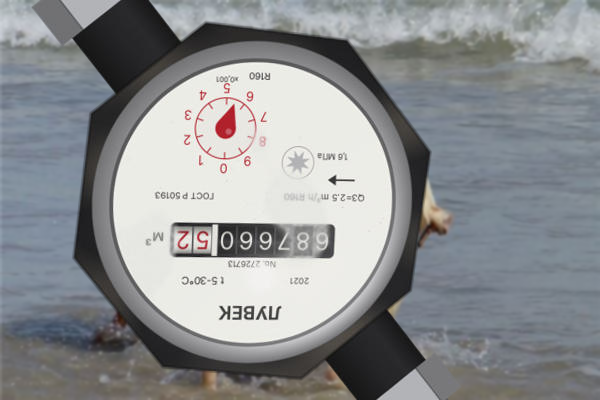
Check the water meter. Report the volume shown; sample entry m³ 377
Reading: m³ 687660.525
